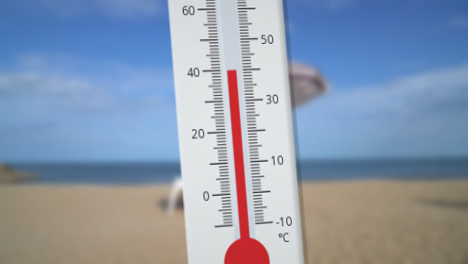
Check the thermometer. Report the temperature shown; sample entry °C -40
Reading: °C 40
